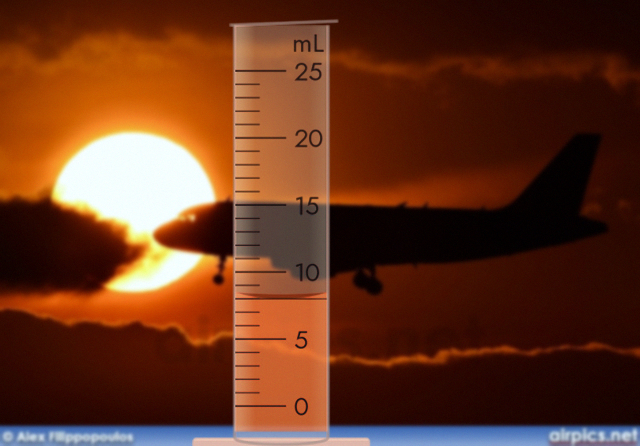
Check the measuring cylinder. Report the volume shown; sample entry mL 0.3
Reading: mL 8
